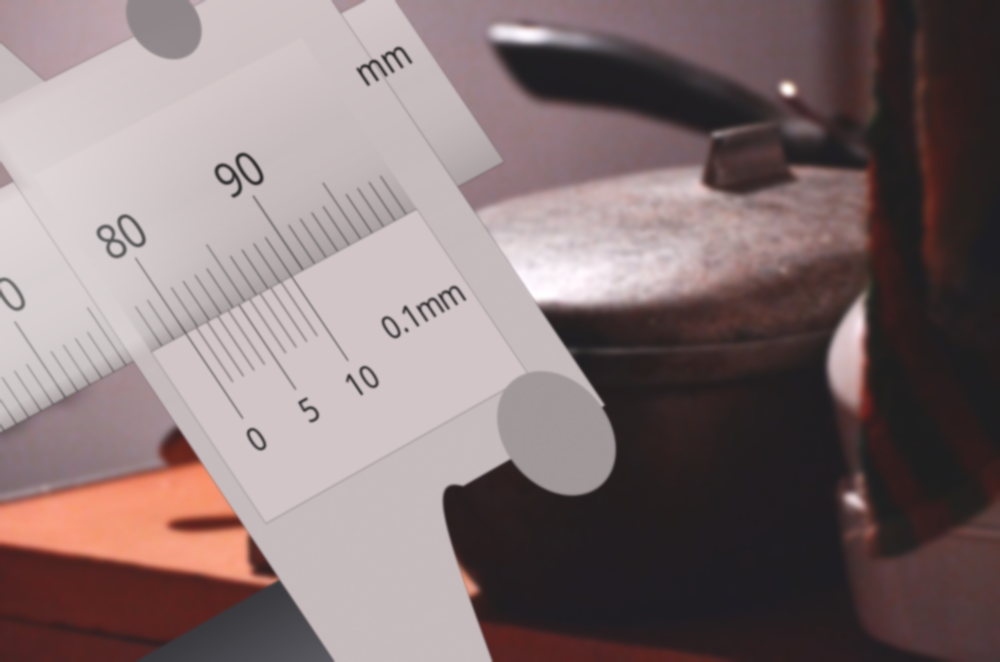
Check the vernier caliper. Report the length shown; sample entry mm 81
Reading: mm 80.0
